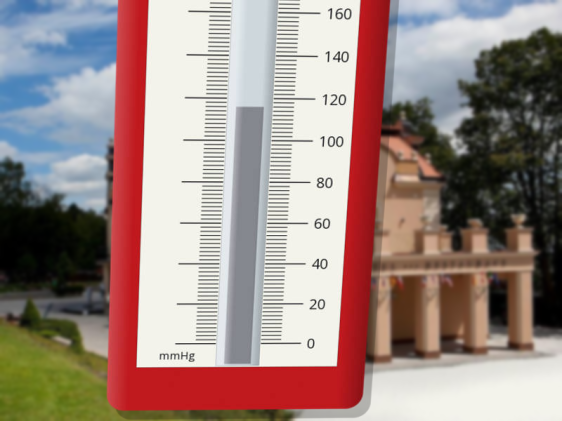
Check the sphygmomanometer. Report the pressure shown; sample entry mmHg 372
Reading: mmHg 116
